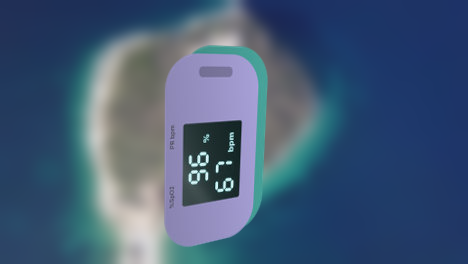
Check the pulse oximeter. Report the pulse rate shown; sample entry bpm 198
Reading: bpm 67
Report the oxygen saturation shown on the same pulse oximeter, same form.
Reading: % 96
